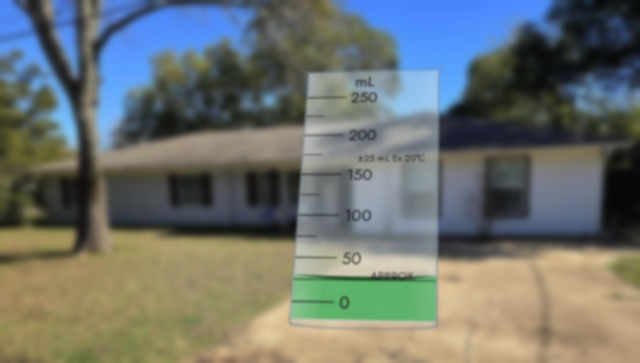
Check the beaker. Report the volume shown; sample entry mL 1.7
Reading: mL 25
